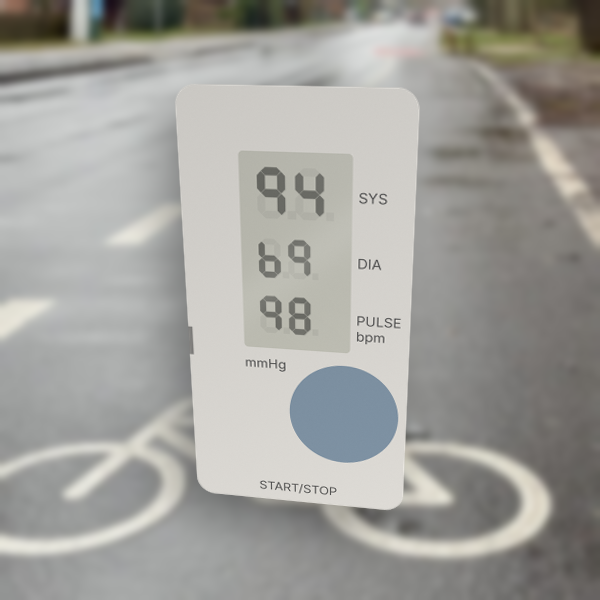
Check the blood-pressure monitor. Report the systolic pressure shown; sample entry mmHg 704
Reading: mmHg 94
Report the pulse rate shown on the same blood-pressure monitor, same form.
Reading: bpm 98
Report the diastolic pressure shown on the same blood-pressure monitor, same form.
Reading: mmHg 69
